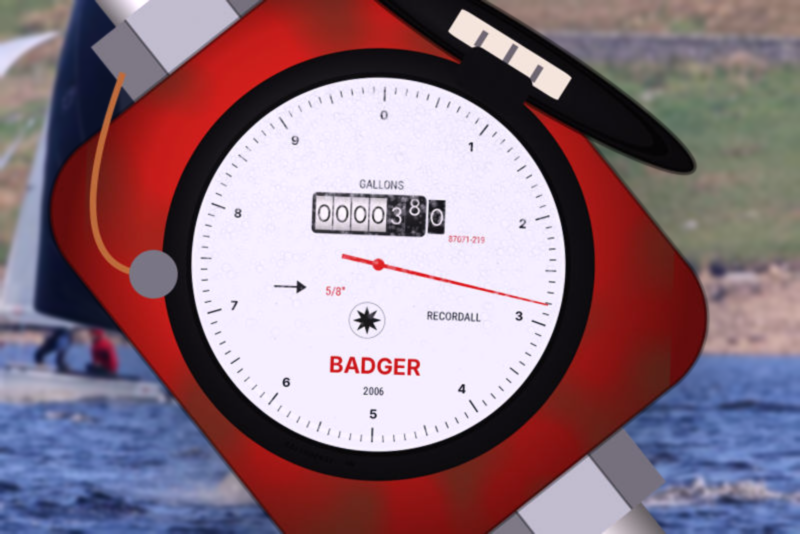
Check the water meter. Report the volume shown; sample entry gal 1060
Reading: gal 382.8
